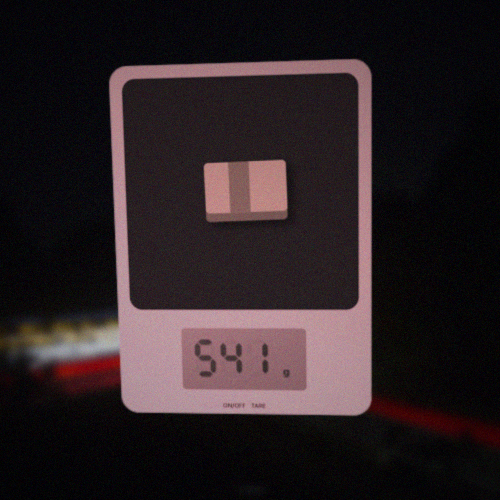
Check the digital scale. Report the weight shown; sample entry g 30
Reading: g 541
